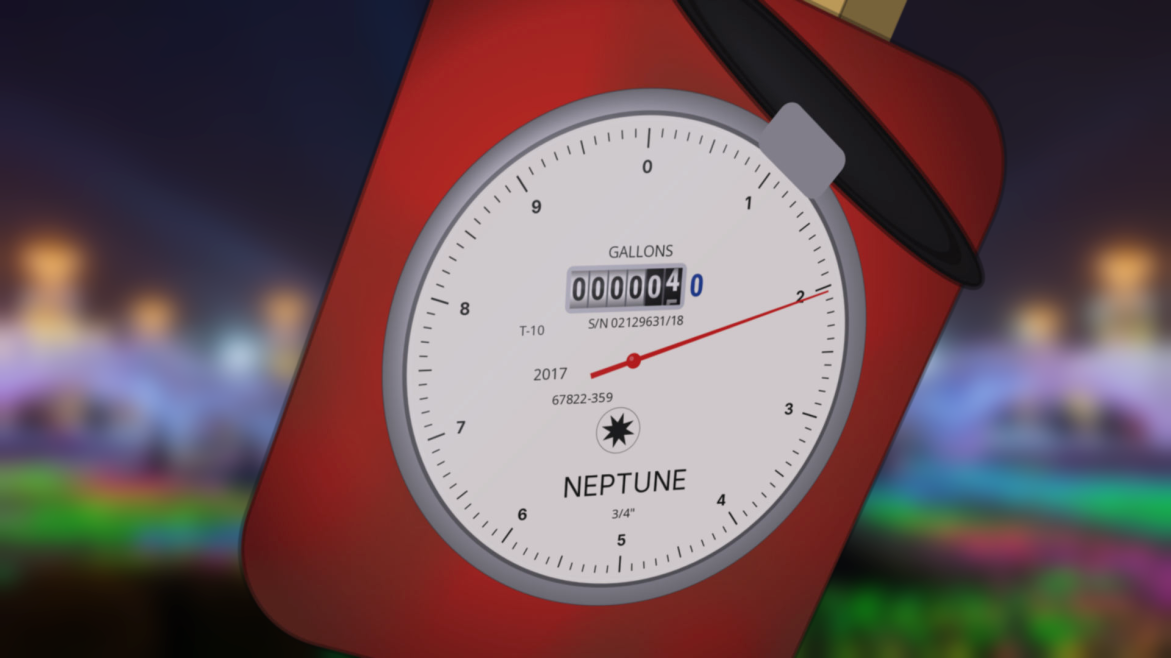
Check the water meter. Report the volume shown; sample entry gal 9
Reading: gal 42.0
